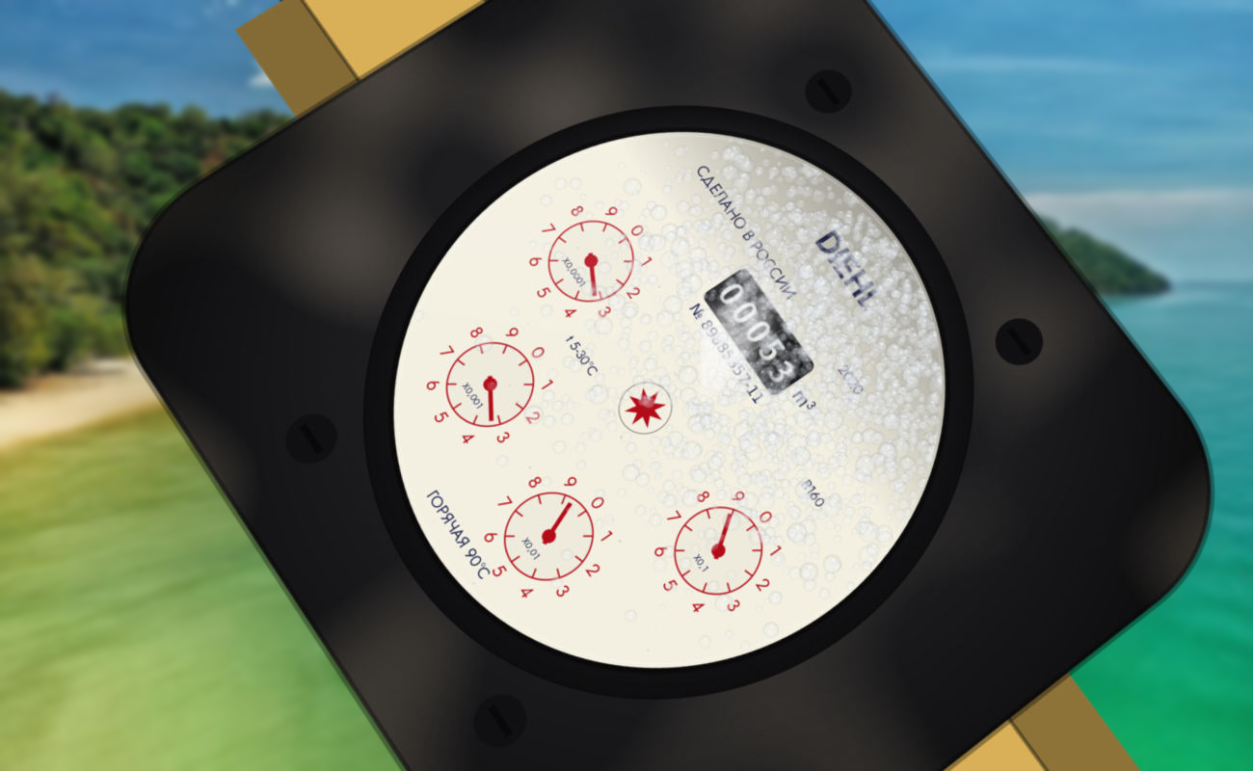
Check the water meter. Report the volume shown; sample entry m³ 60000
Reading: m³ 52.8933
